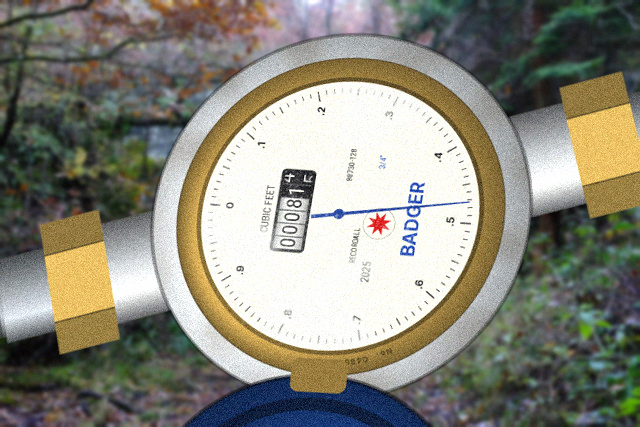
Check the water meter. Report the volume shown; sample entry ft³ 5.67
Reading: ft³ 814.47
